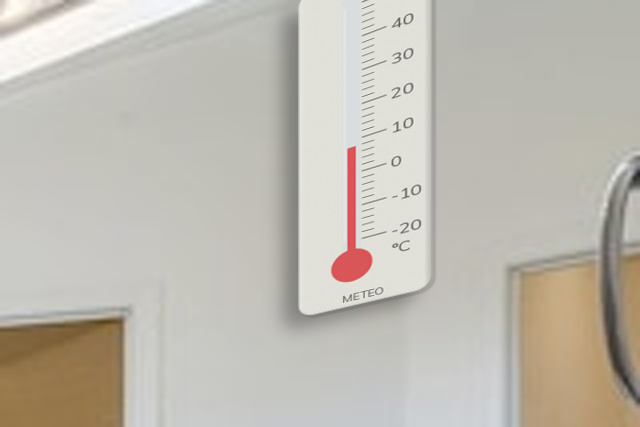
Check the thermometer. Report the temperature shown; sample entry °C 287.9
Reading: °C 8
